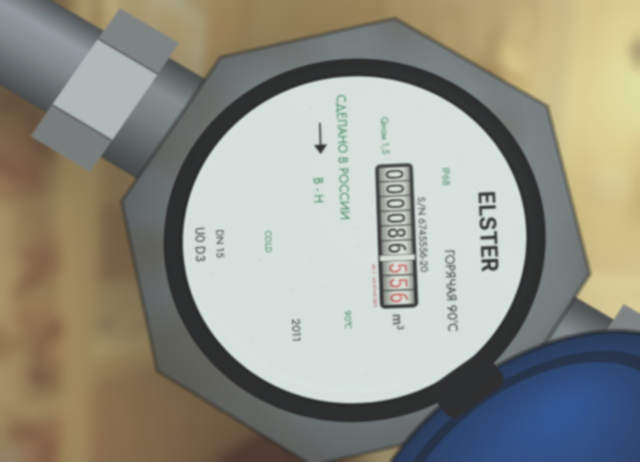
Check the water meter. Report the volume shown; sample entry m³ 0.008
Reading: m³ 86.556
